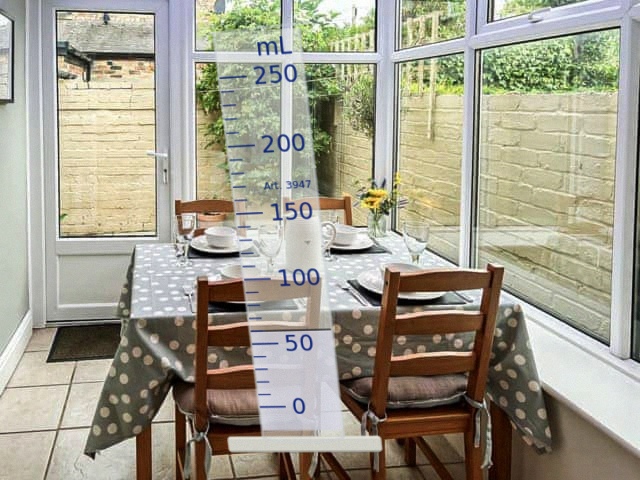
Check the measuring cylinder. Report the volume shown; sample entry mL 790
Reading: mL 60
